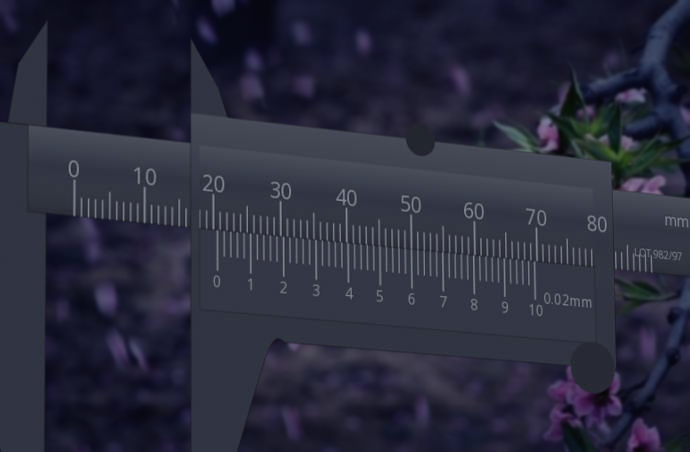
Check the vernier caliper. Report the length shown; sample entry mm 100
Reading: mm 20.6
